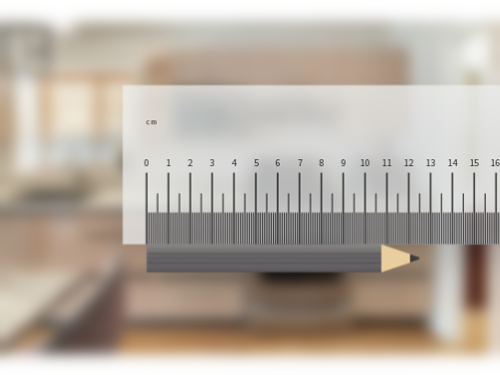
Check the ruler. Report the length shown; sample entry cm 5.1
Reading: cm 12.5
